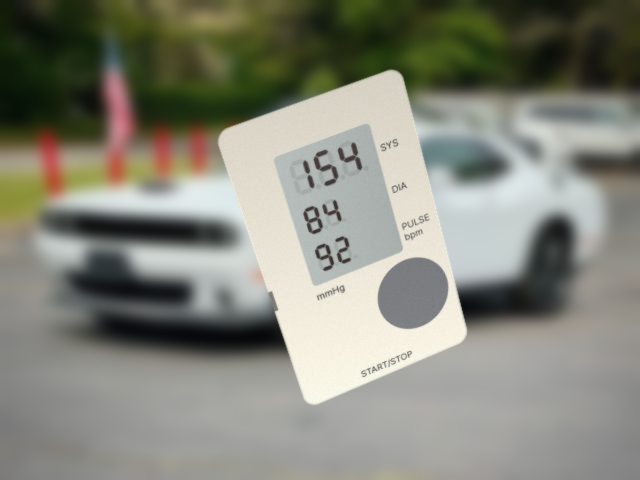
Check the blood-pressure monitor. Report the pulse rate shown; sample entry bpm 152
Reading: bpm 92
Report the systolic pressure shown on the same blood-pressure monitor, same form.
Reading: mmHg 154
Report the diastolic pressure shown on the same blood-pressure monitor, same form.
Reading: mmHg 84
